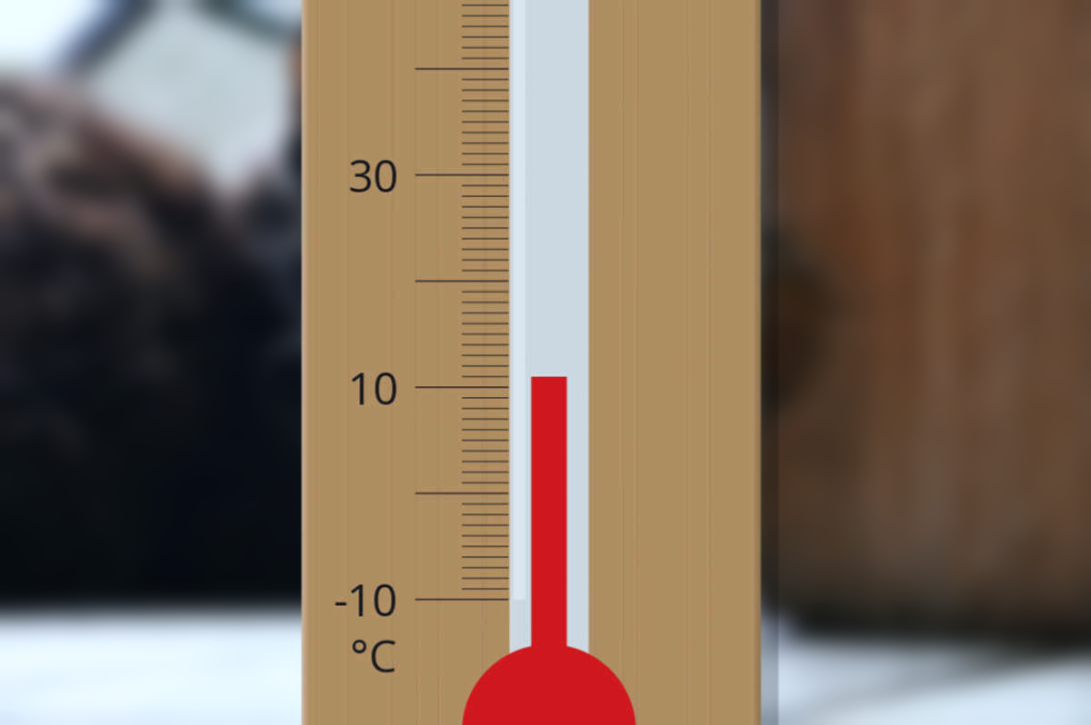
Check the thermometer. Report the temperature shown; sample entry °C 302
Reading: °C 11
